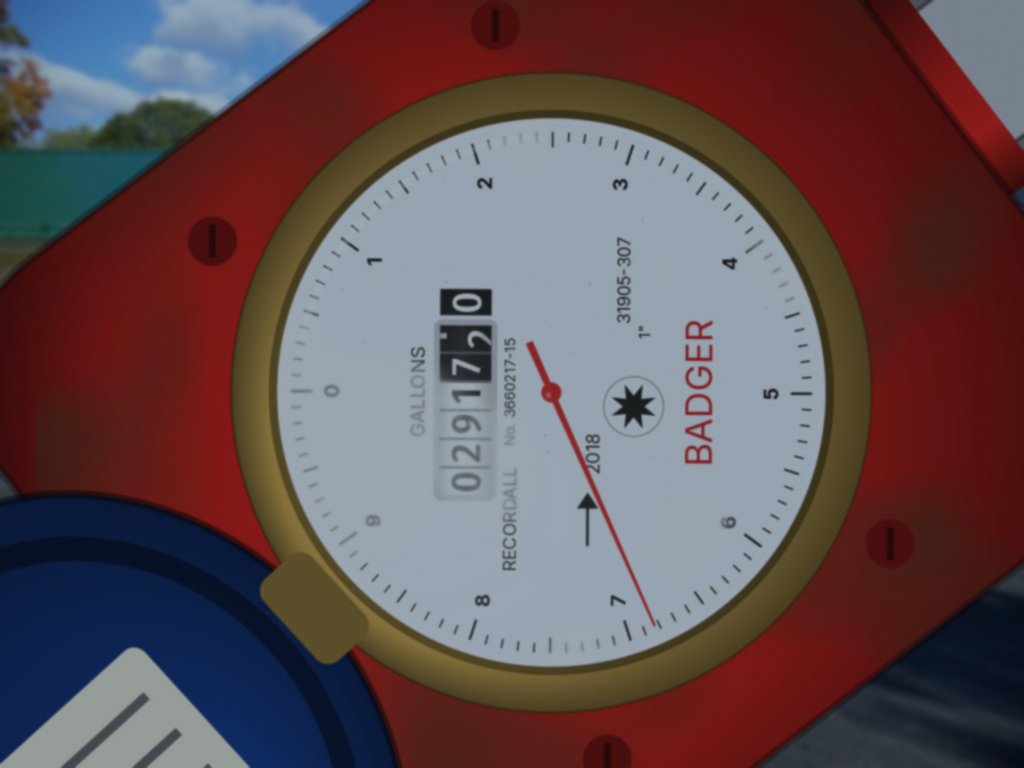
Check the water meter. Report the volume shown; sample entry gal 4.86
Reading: gal 291716.8
